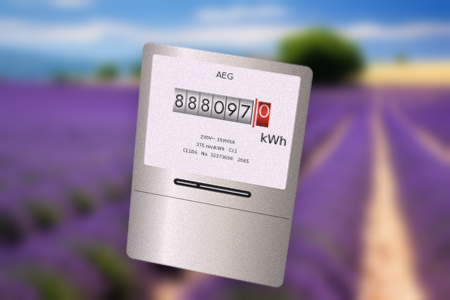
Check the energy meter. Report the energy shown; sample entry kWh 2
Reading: kWh 888097.0
